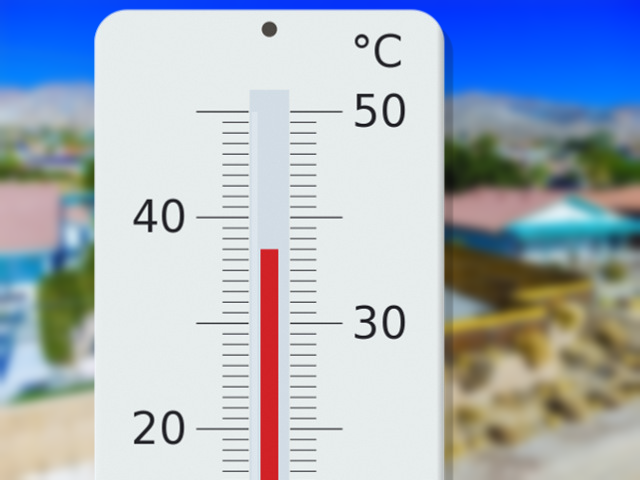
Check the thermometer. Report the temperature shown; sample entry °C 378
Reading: °C 37
